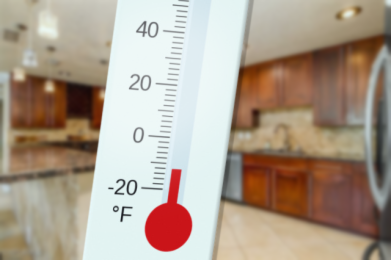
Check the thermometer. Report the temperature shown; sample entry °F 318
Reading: °F -12
